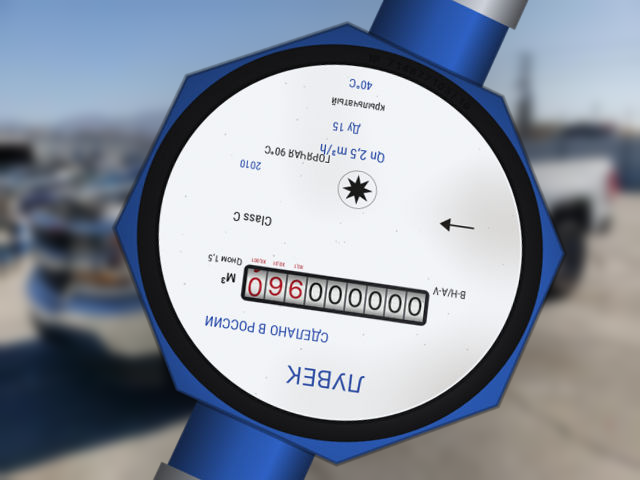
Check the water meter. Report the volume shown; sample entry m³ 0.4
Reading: m³ 0.960
